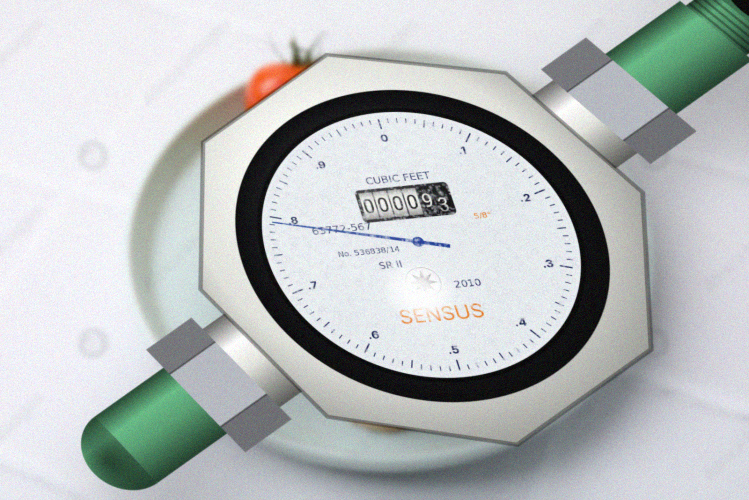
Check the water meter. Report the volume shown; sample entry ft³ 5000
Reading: ft³ 92.79
